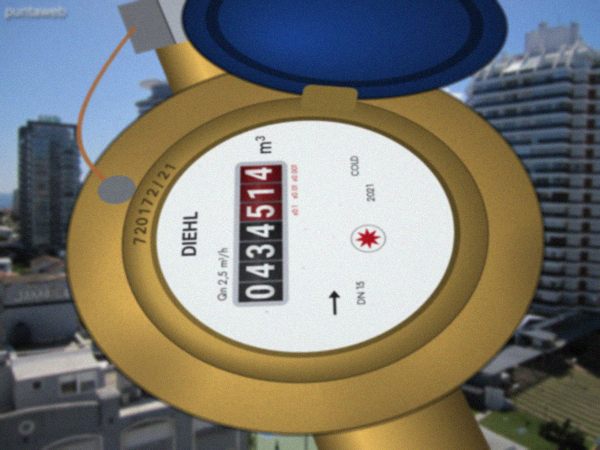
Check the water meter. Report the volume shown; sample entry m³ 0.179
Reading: m³ 434.514
